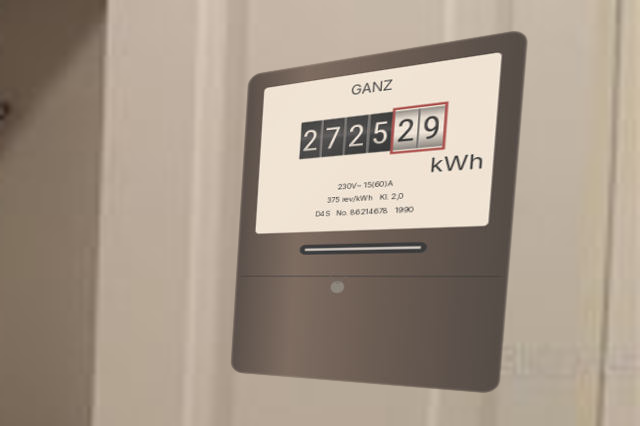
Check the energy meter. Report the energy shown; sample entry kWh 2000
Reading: kWh 2725.29
